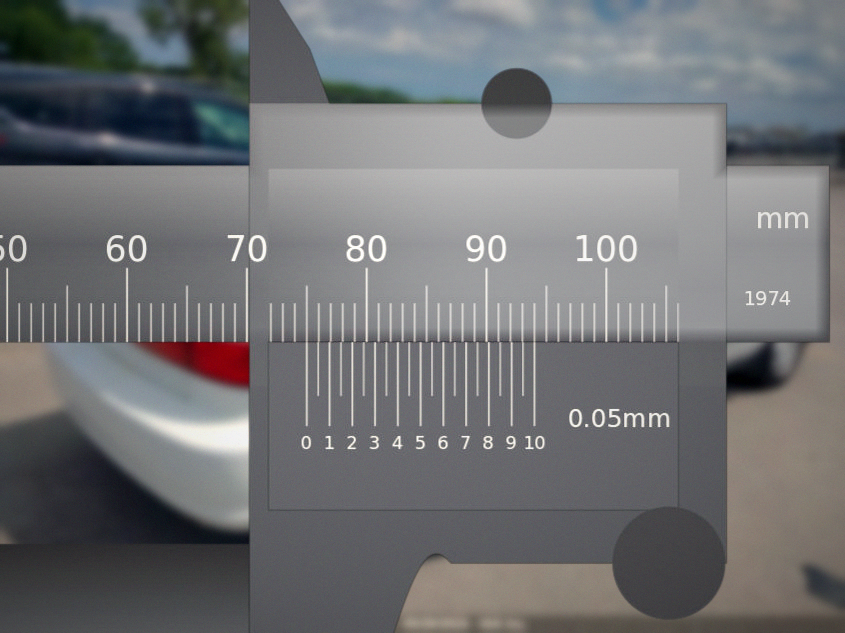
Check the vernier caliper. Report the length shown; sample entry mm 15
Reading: mm 75.0
